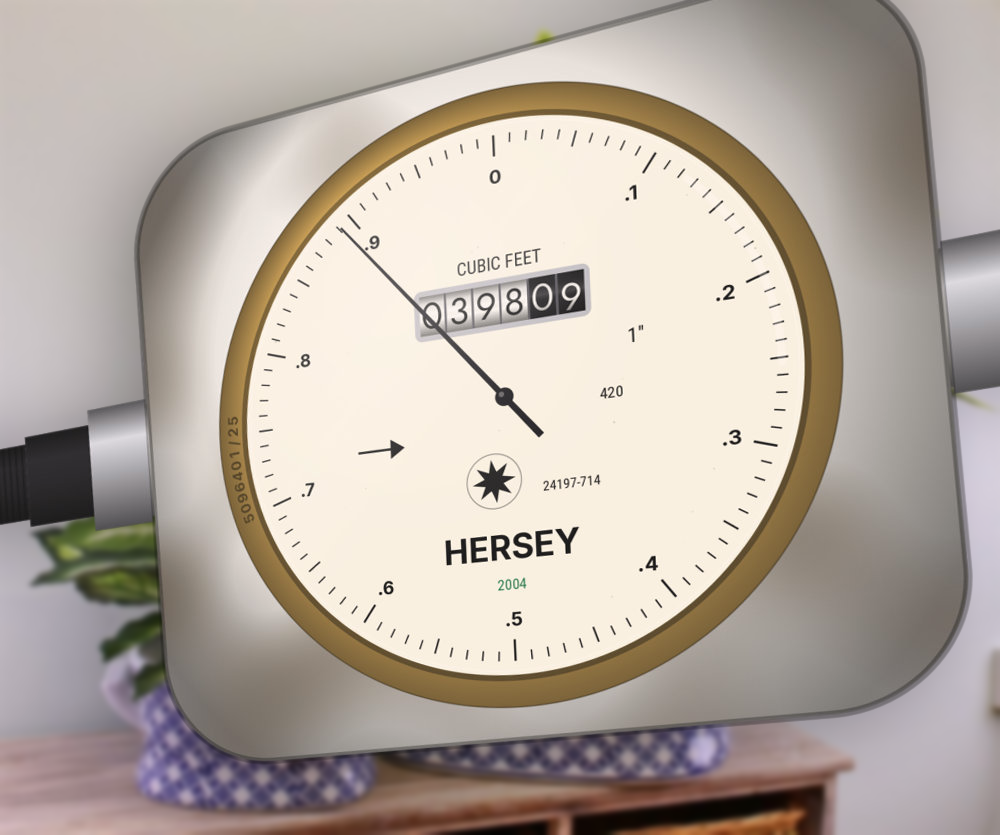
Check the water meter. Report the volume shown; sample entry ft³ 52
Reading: ft³ 39808.89
